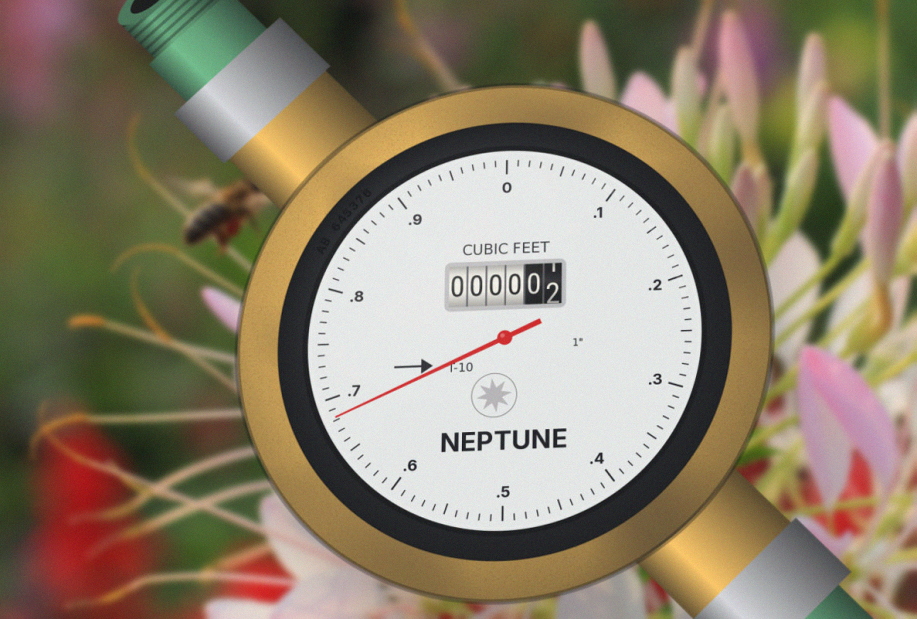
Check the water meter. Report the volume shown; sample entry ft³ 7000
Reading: ft³ 1.68
